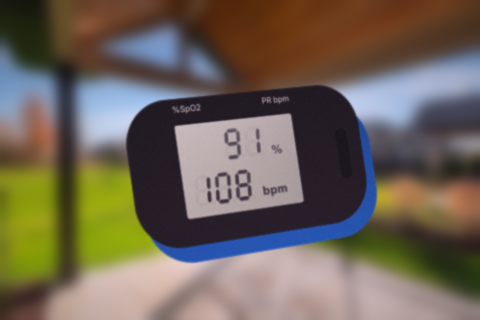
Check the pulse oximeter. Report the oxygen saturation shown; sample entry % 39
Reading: % 91
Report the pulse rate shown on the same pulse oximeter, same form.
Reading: bpm 108
